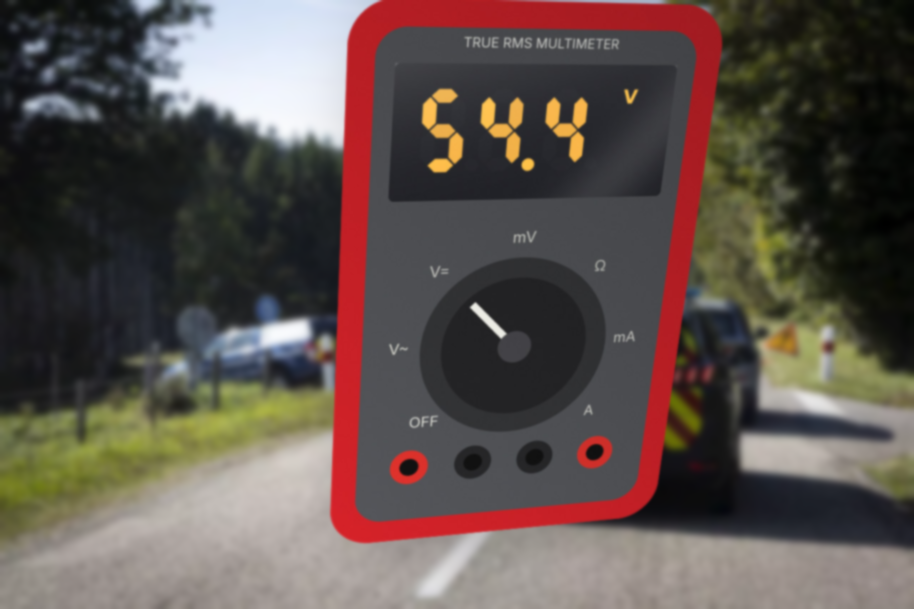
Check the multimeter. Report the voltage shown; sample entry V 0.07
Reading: V 54.4
